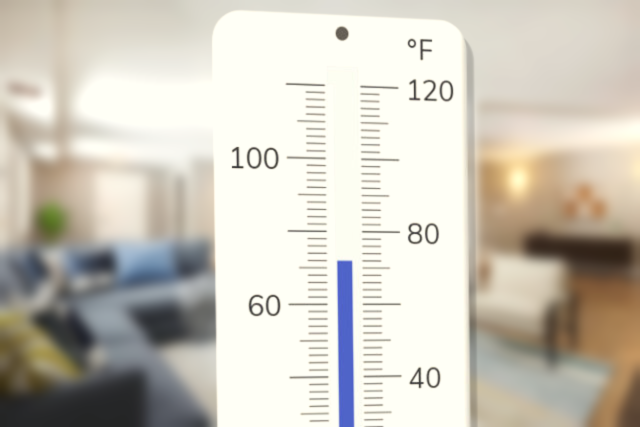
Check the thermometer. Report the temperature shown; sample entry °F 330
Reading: °F 72
